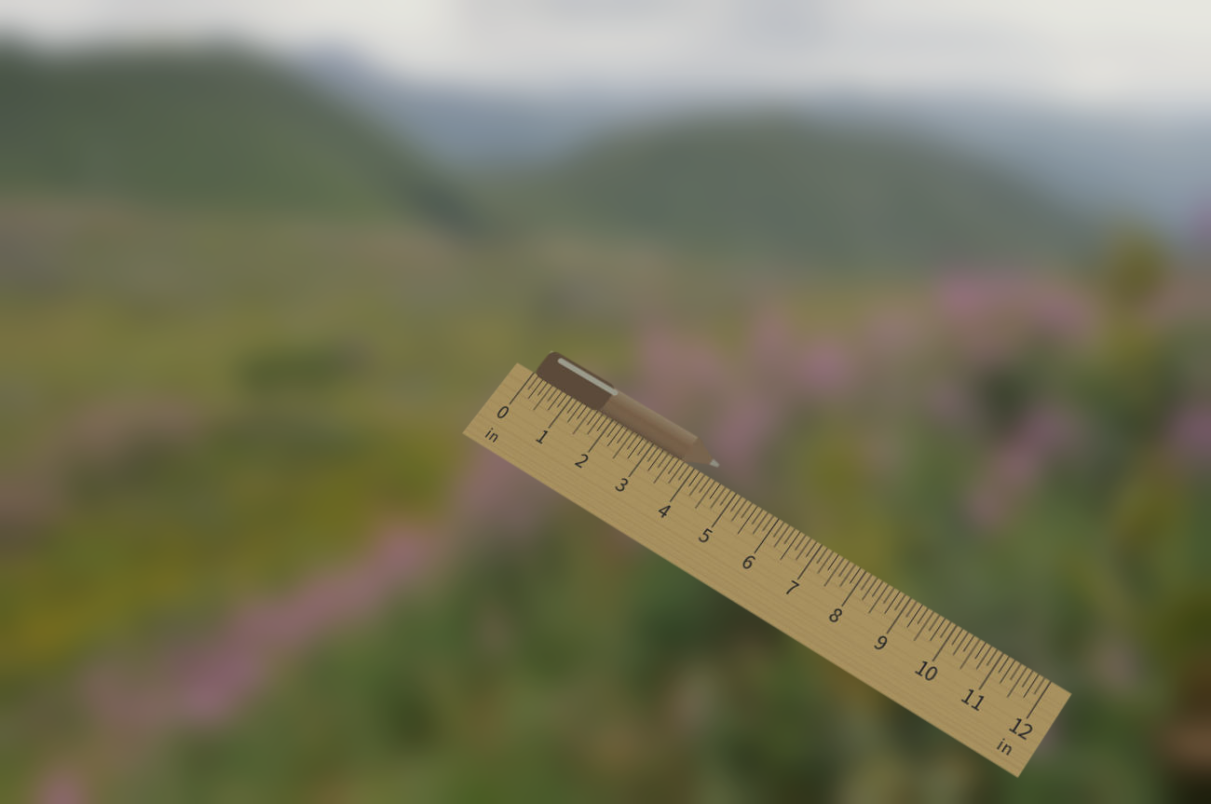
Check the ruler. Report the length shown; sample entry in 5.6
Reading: in 4.375
